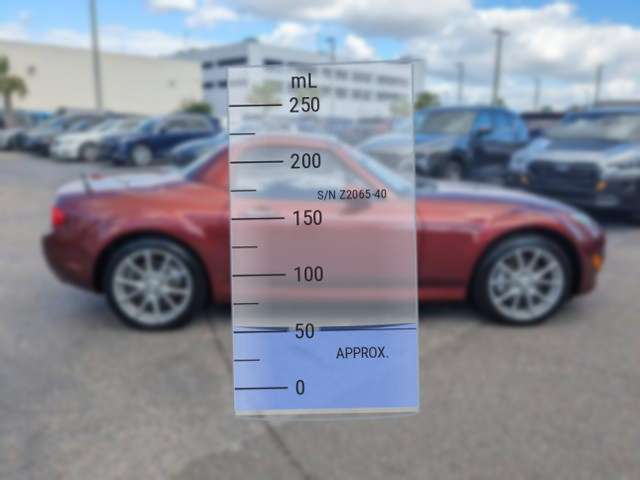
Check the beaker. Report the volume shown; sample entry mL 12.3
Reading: mL 50
